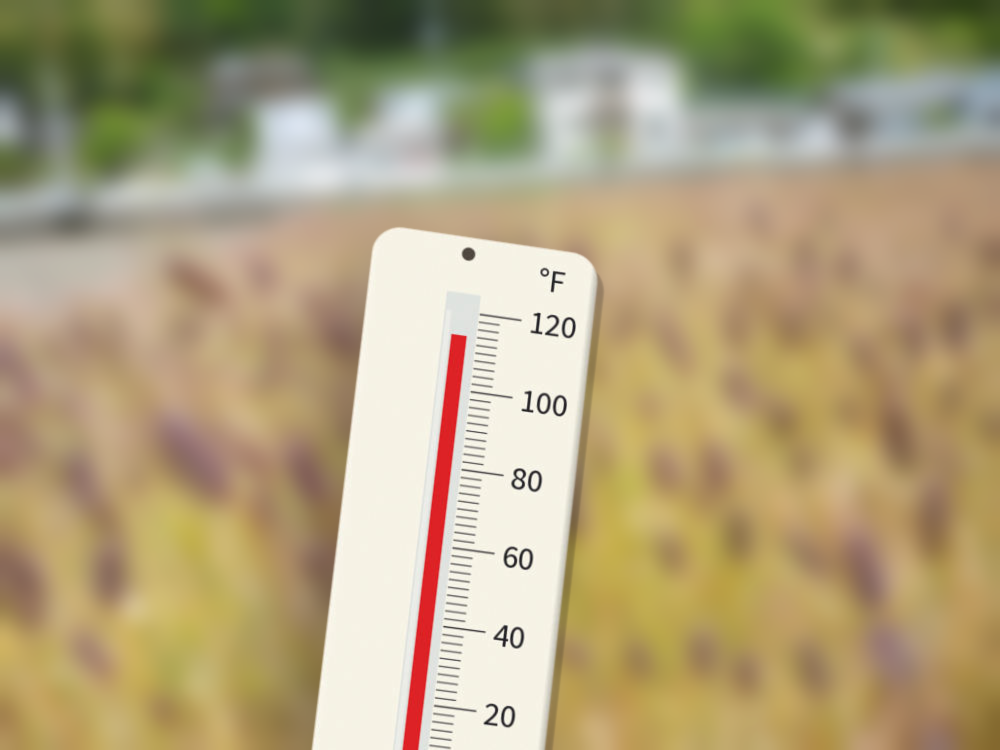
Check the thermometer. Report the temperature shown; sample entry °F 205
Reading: °F 114
